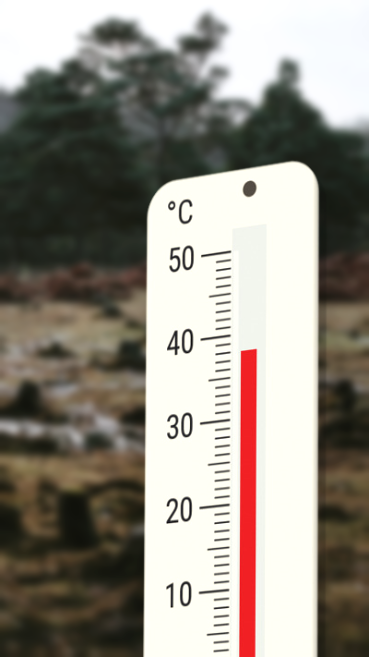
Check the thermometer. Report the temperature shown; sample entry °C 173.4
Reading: °C 38
